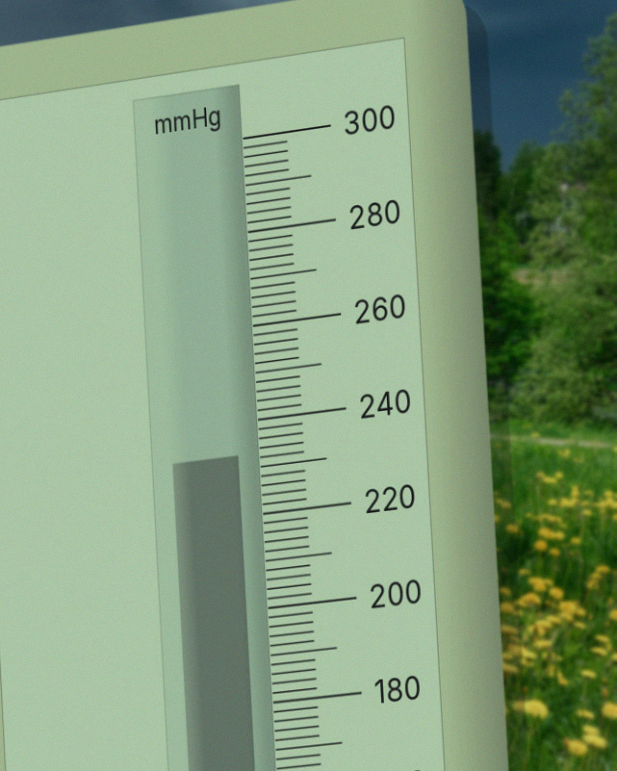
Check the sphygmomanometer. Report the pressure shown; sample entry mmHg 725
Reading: mmHg 233
